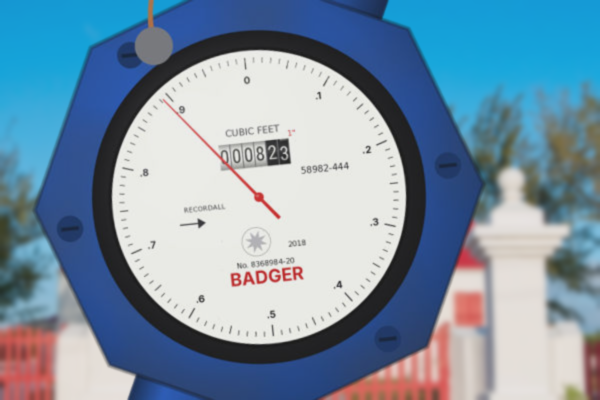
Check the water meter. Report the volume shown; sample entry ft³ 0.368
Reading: ft³ 822.89
